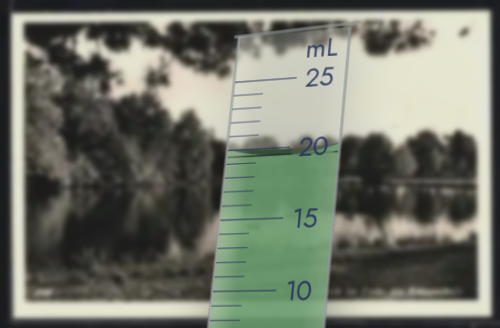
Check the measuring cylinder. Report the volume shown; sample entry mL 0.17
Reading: mL 19.5
